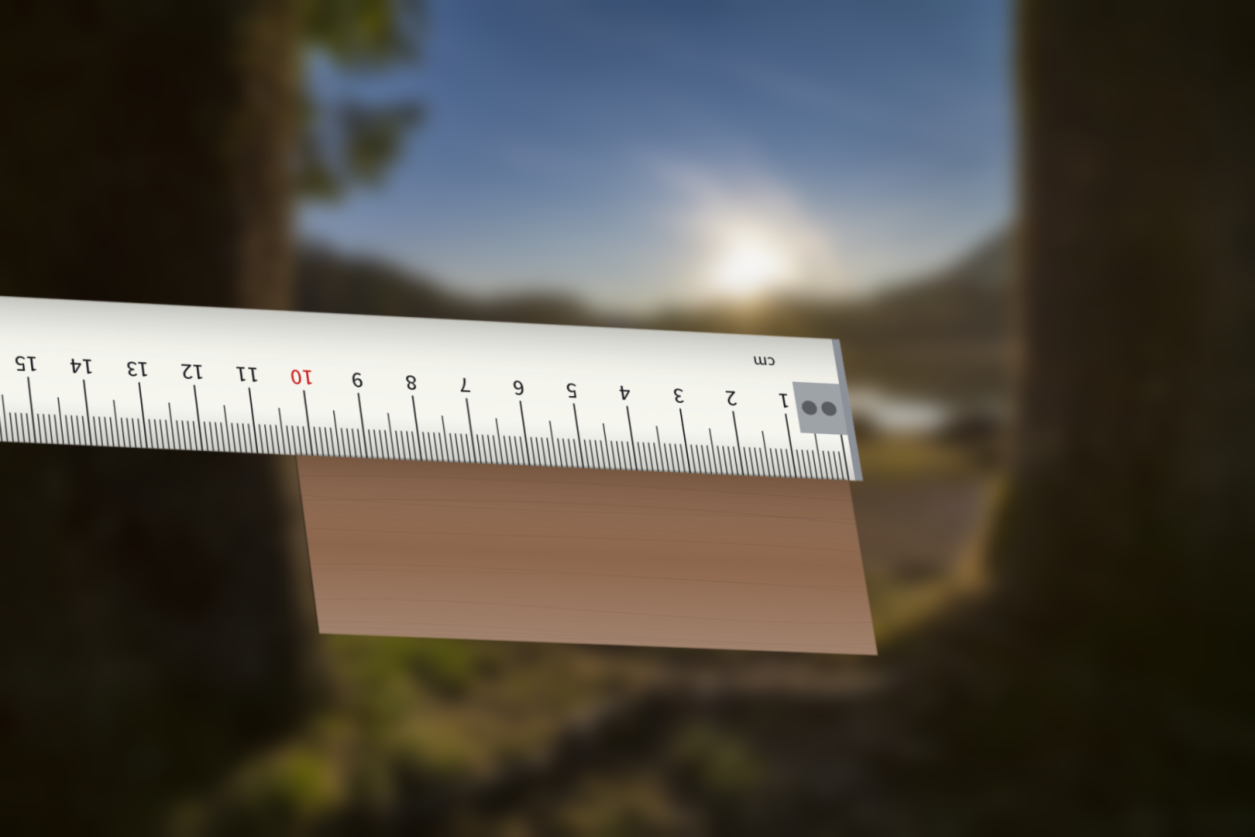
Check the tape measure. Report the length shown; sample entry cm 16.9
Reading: cm 10.3
